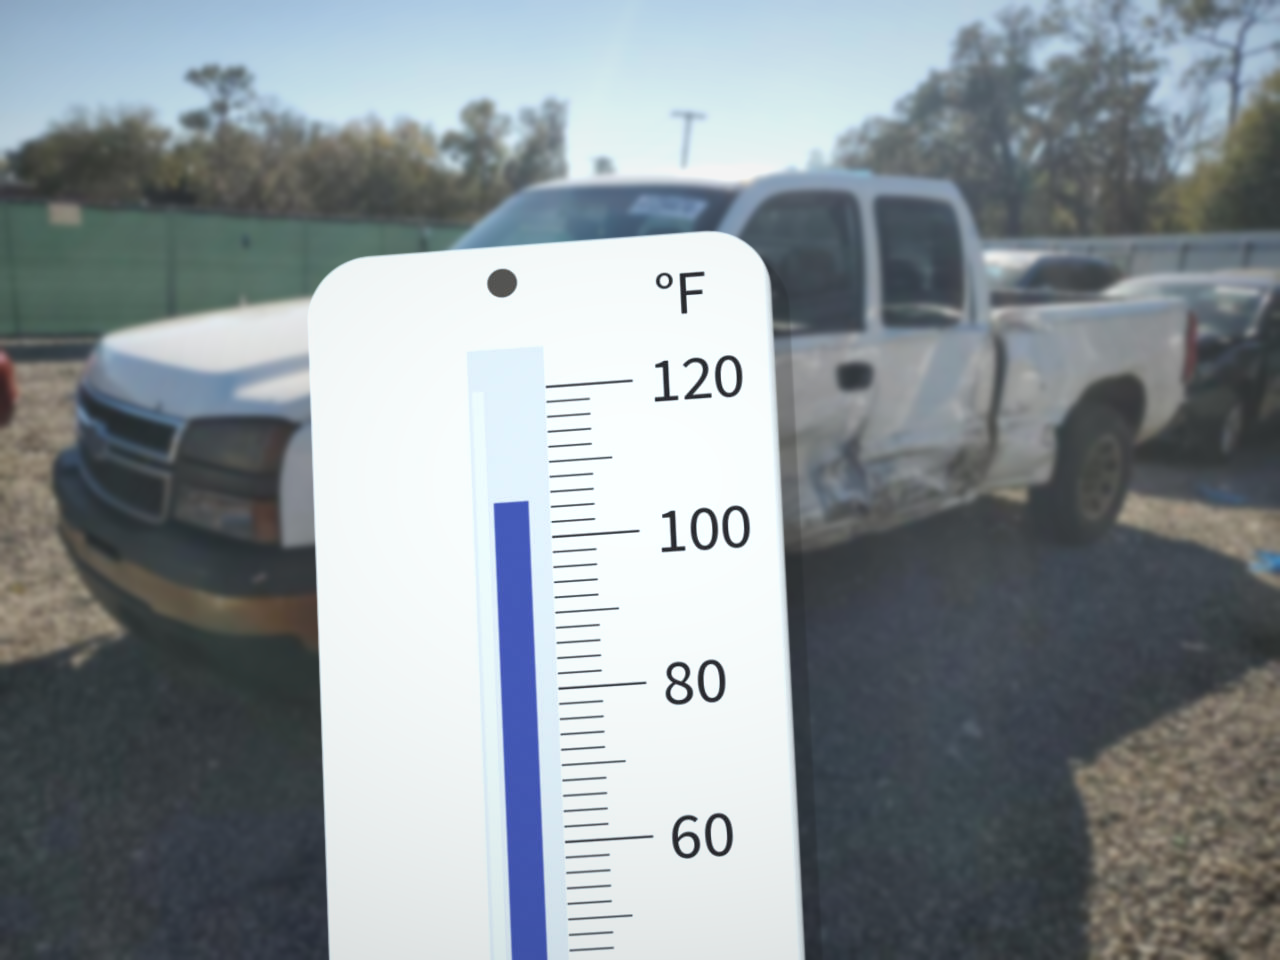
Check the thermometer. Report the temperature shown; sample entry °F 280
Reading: °F 105
